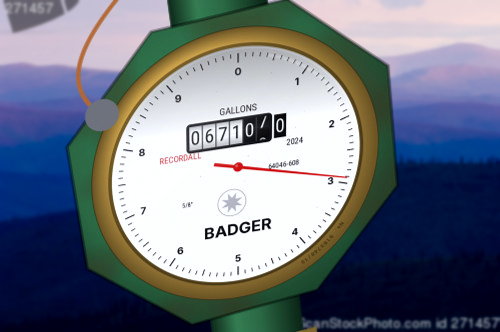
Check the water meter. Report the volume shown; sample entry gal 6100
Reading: gal 671072.9
